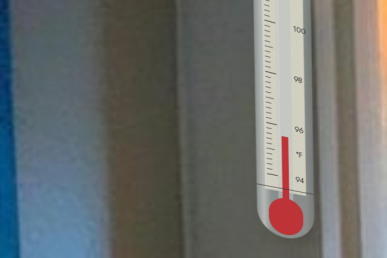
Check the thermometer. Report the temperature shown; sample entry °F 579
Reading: °F 95.6
